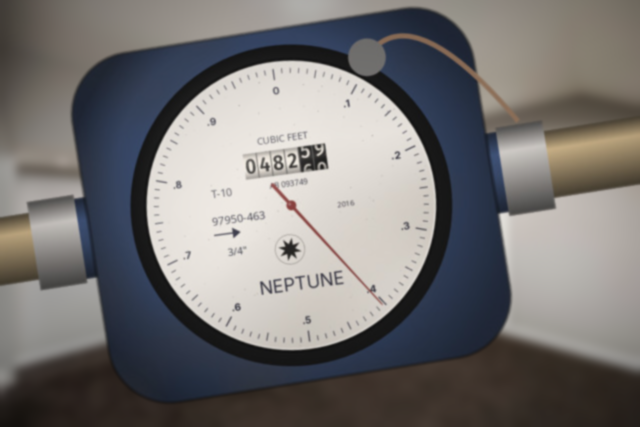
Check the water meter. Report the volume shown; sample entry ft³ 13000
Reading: ft³ 48259.40
